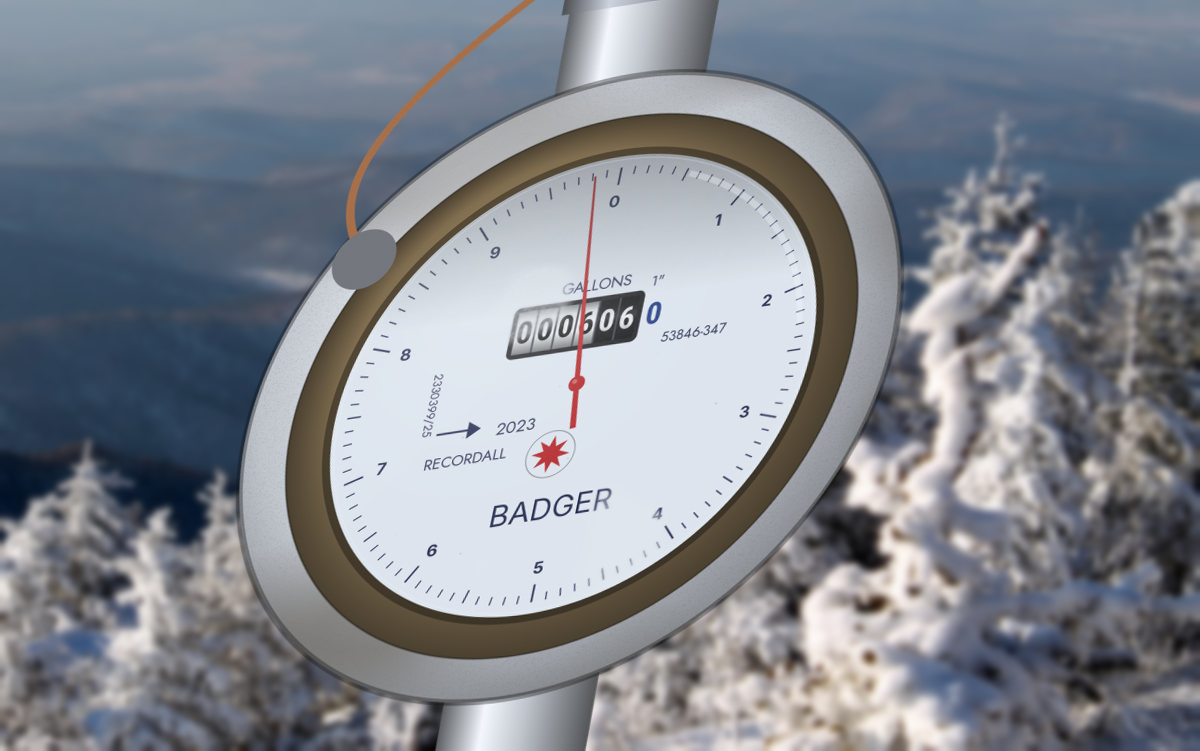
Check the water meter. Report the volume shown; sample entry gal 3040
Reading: gal 6059.8
